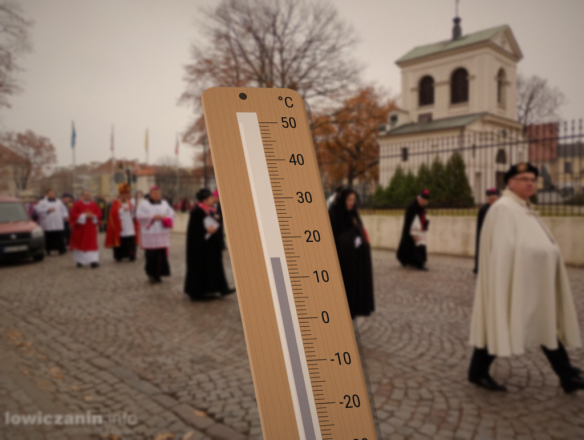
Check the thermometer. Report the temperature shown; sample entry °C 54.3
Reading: °C 15
